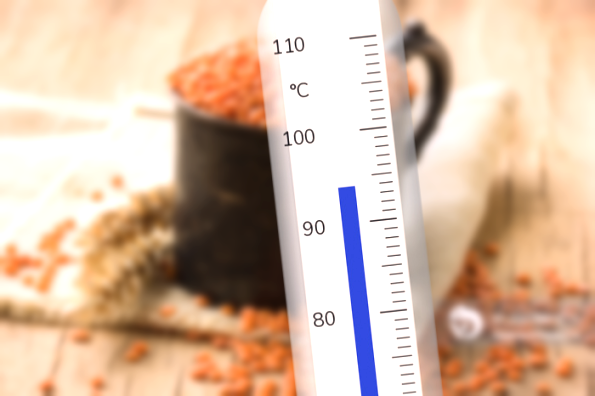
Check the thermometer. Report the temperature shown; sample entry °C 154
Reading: °C 94
